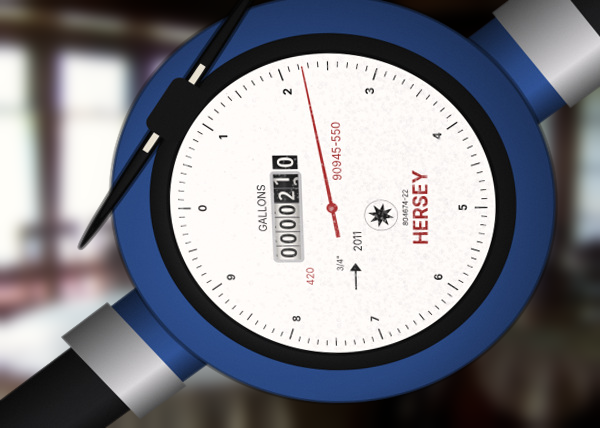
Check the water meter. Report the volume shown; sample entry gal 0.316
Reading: gal 212.2
